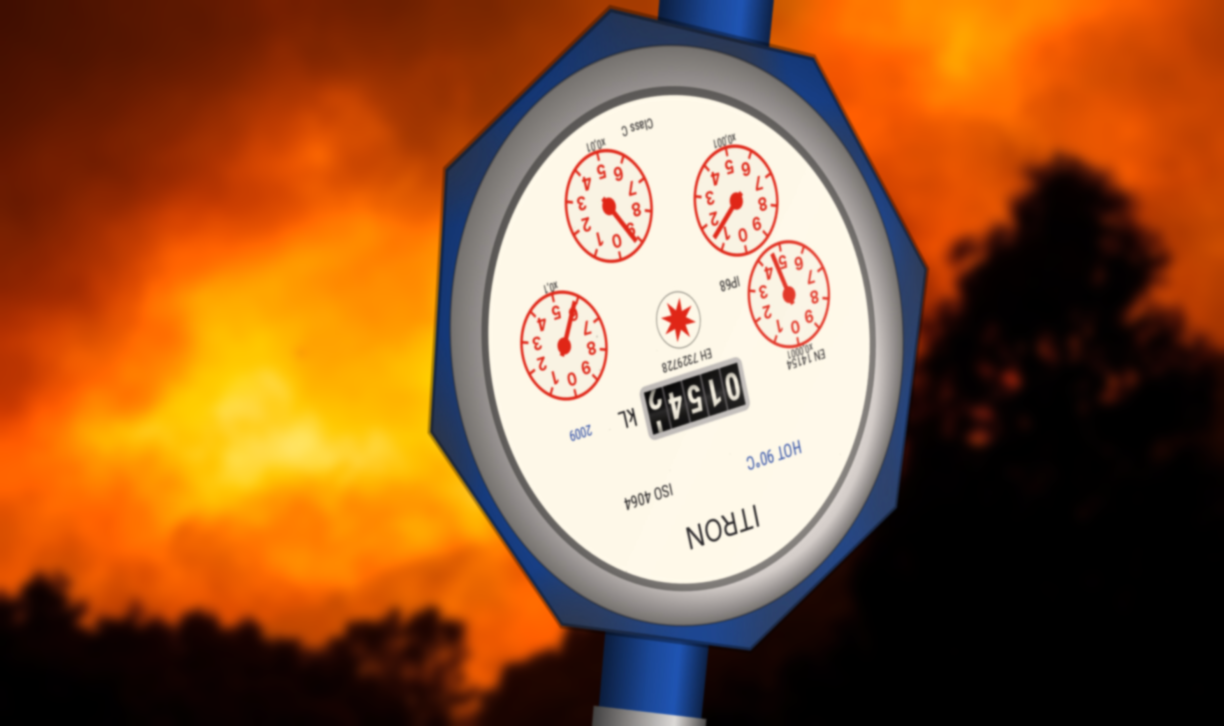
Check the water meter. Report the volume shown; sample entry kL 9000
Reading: kL 1541.5914
